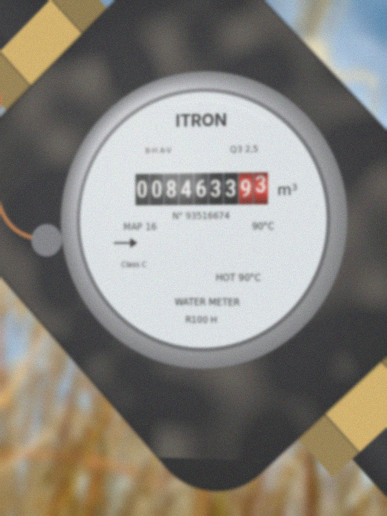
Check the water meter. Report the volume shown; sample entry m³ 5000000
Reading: m³ 84633.93
